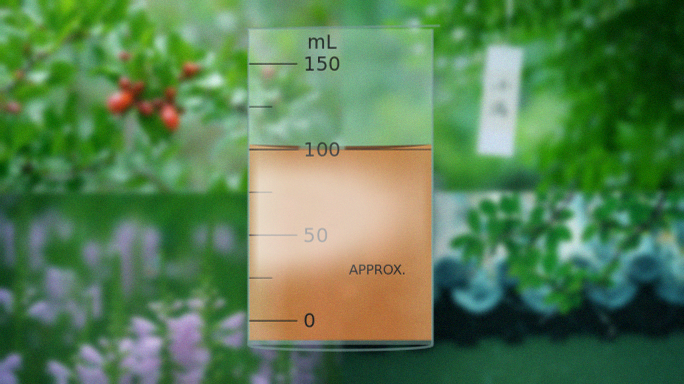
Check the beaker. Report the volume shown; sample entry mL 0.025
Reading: mL 100
